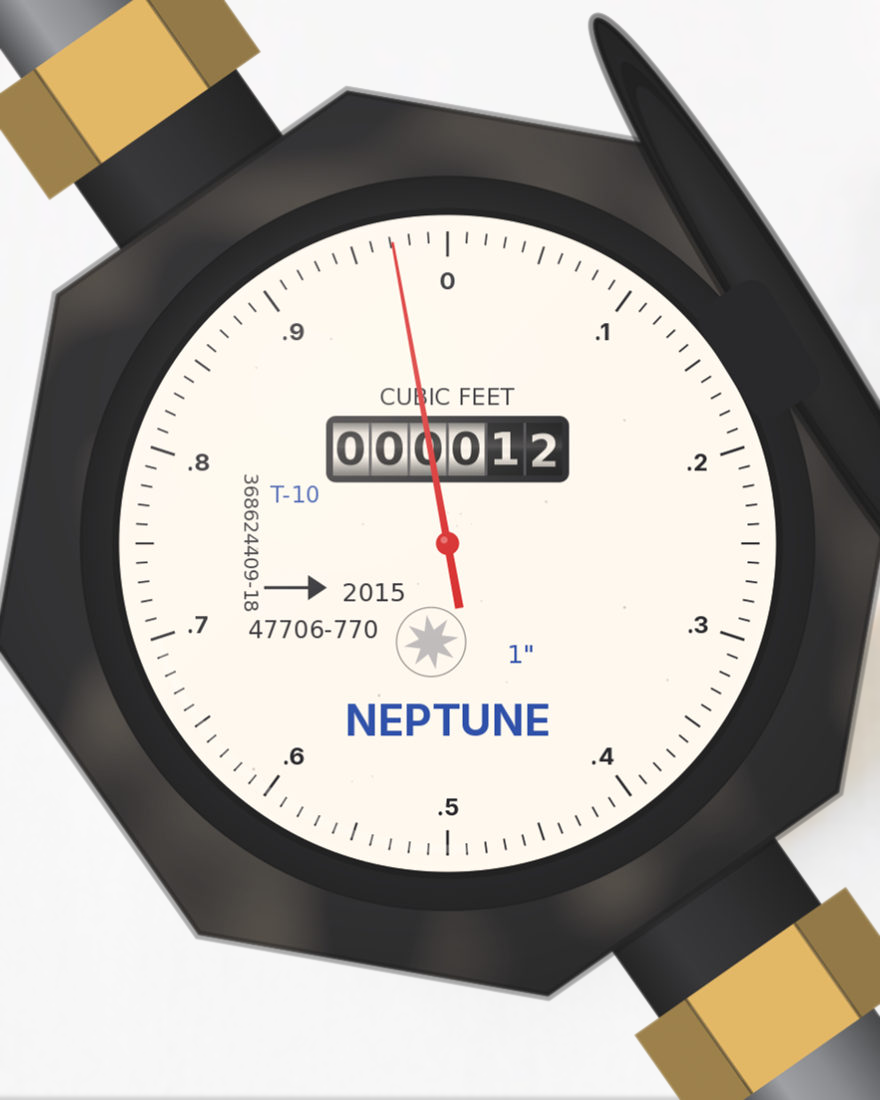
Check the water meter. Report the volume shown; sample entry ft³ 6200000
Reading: ft³ 11.97
